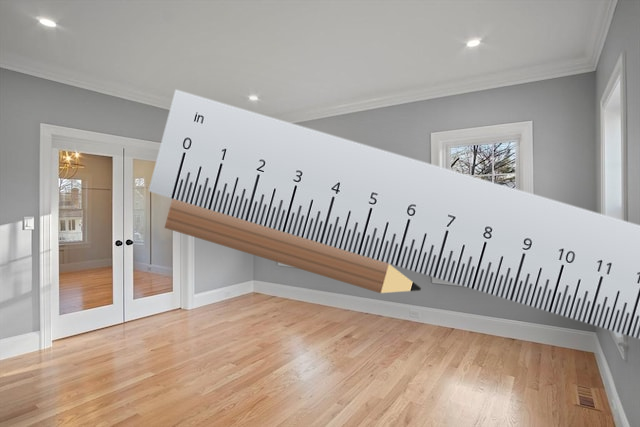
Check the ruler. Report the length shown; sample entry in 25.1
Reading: in 6.75
